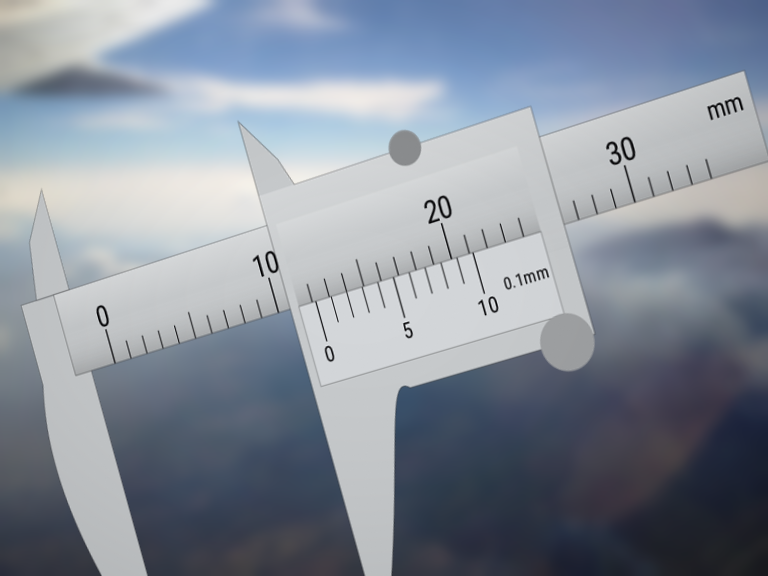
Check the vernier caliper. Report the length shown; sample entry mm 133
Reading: mm 12.2
